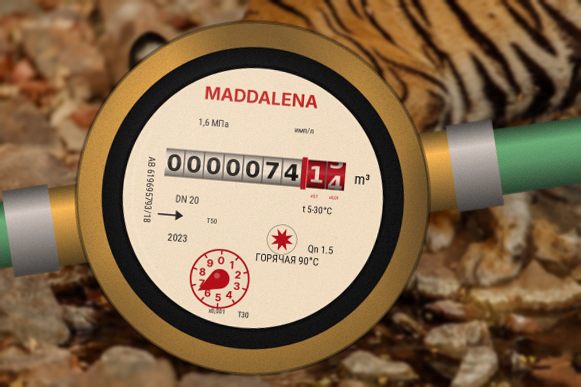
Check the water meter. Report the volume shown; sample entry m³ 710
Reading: m³ 74.136
